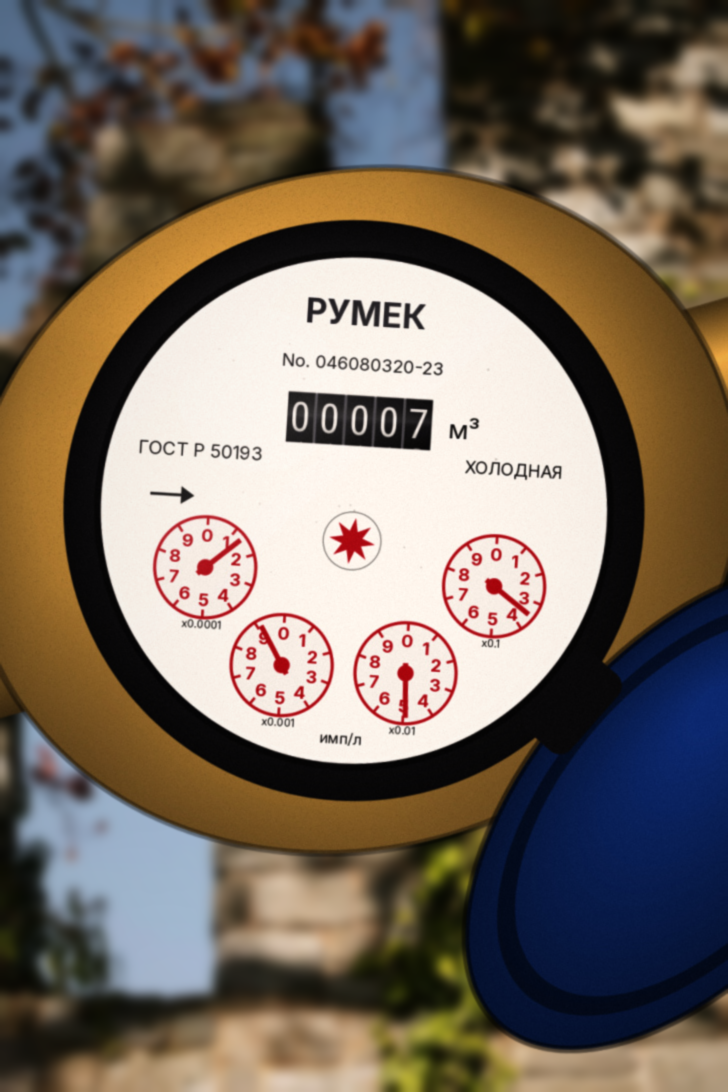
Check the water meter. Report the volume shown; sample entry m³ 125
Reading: m³ 7.3491
